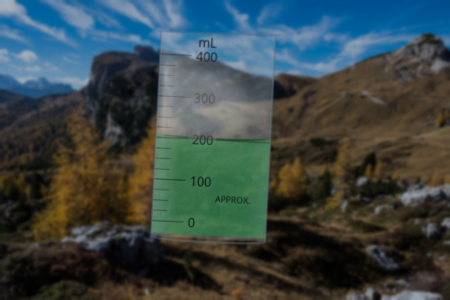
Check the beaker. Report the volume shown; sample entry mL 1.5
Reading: mL 200
